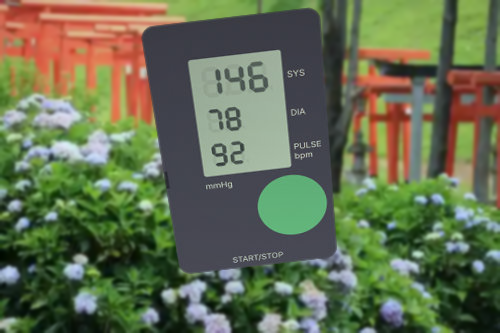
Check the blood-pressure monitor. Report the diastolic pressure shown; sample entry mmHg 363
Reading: mmHg 78
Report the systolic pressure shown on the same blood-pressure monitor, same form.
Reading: mmHg 146
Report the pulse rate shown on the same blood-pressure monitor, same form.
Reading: bpm 92
